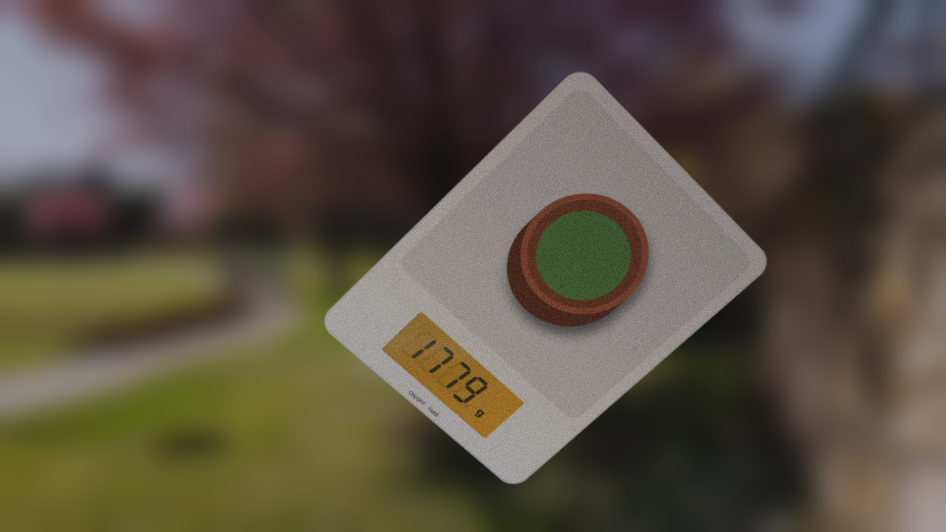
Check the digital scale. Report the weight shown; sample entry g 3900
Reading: g 1779
